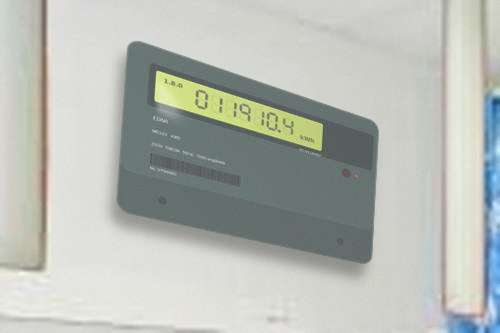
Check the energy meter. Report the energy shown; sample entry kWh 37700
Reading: kWh 11910.4
